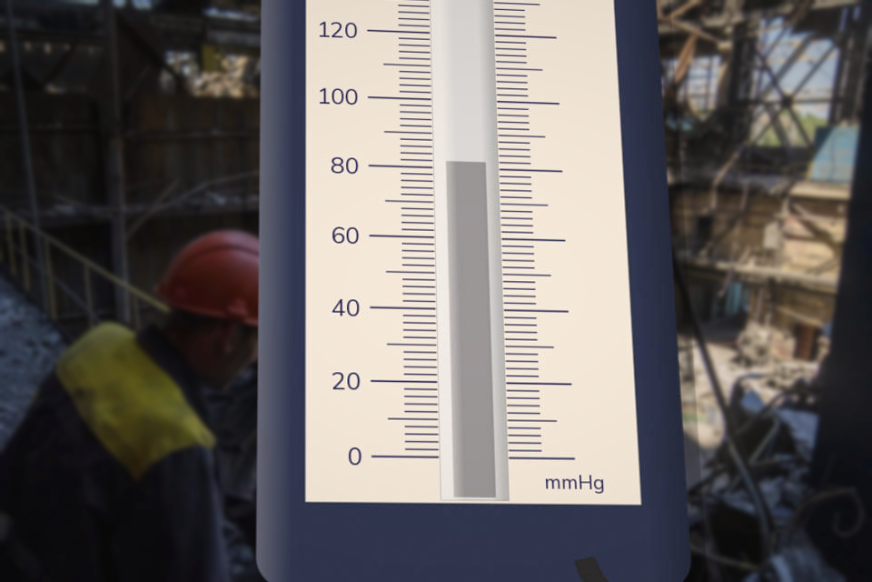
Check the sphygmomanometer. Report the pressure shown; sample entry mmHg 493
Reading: mmHg 82
